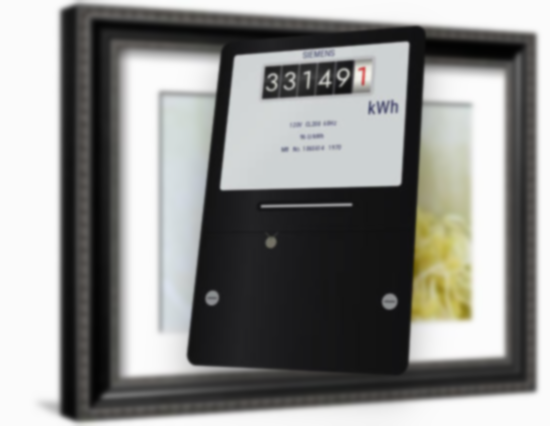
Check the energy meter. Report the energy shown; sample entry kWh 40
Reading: kWh 33149.1
